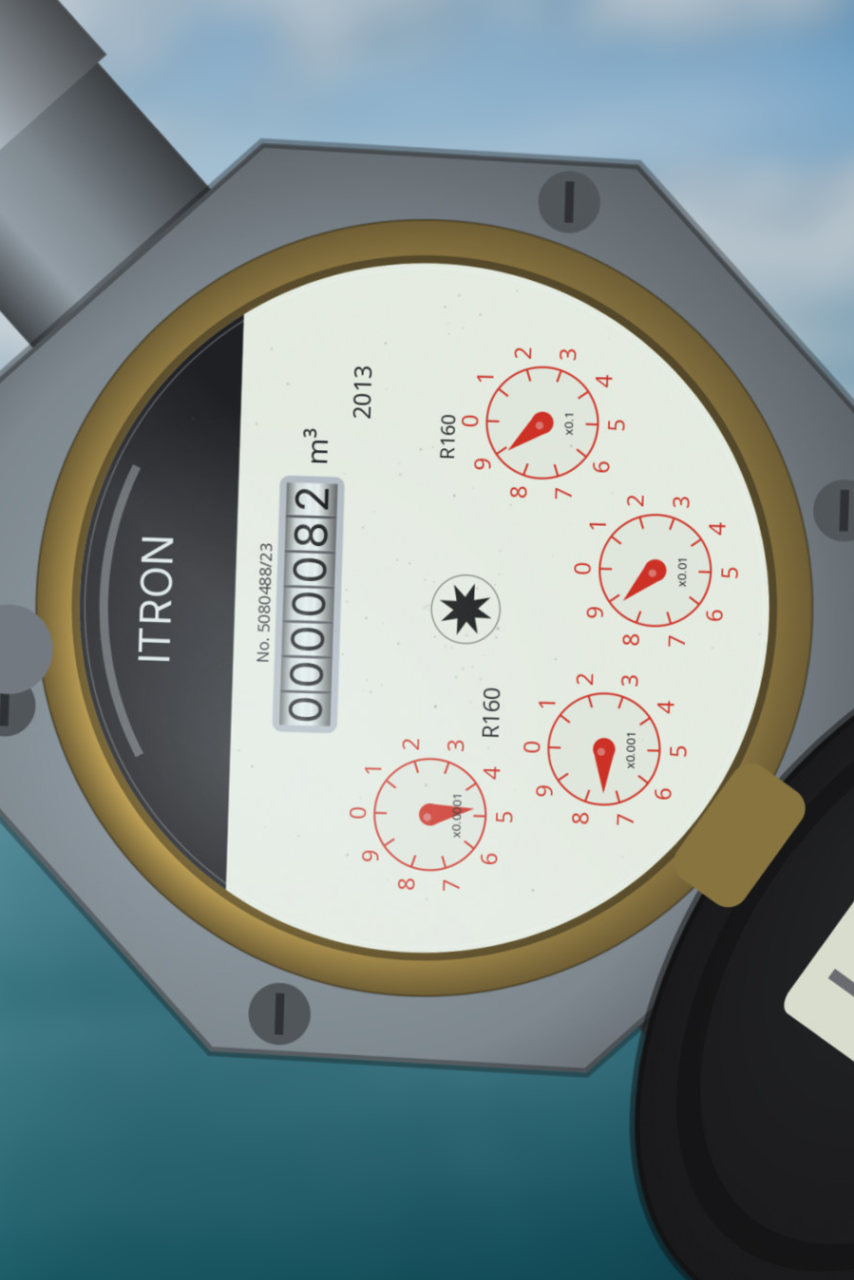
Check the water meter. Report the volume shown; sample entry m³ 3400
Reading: m³ 82.8874
